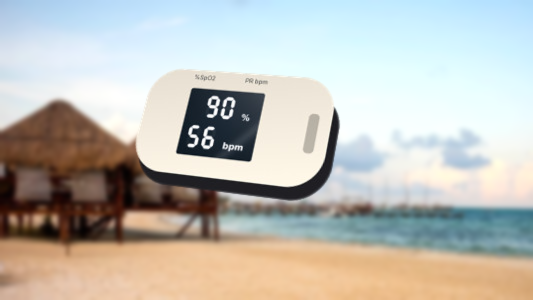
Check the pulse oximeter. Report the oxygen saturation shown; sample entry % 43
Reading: % 90
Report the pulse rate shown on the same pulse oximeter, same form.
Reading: bpm 56
